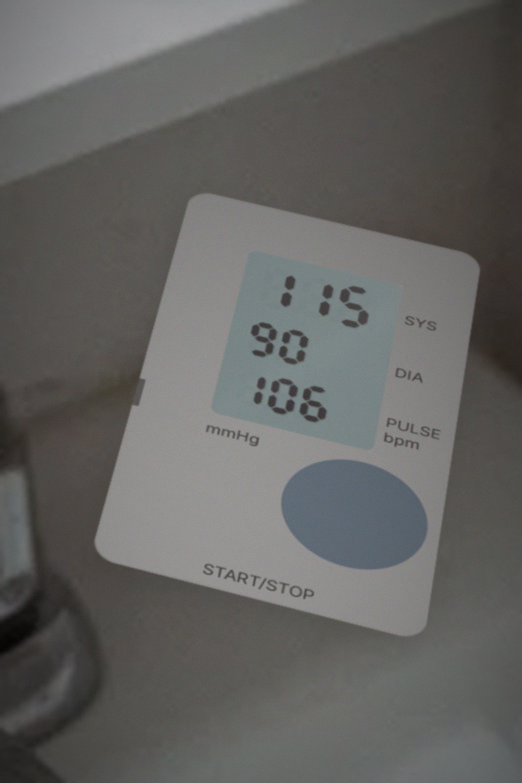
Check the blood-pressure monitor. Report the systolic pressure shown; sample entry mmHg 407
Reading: mmHg 115
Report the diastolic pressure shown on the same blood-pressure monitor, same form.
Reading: mmHg 90
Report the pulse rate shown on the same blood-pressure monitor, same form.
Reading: bpm 106
